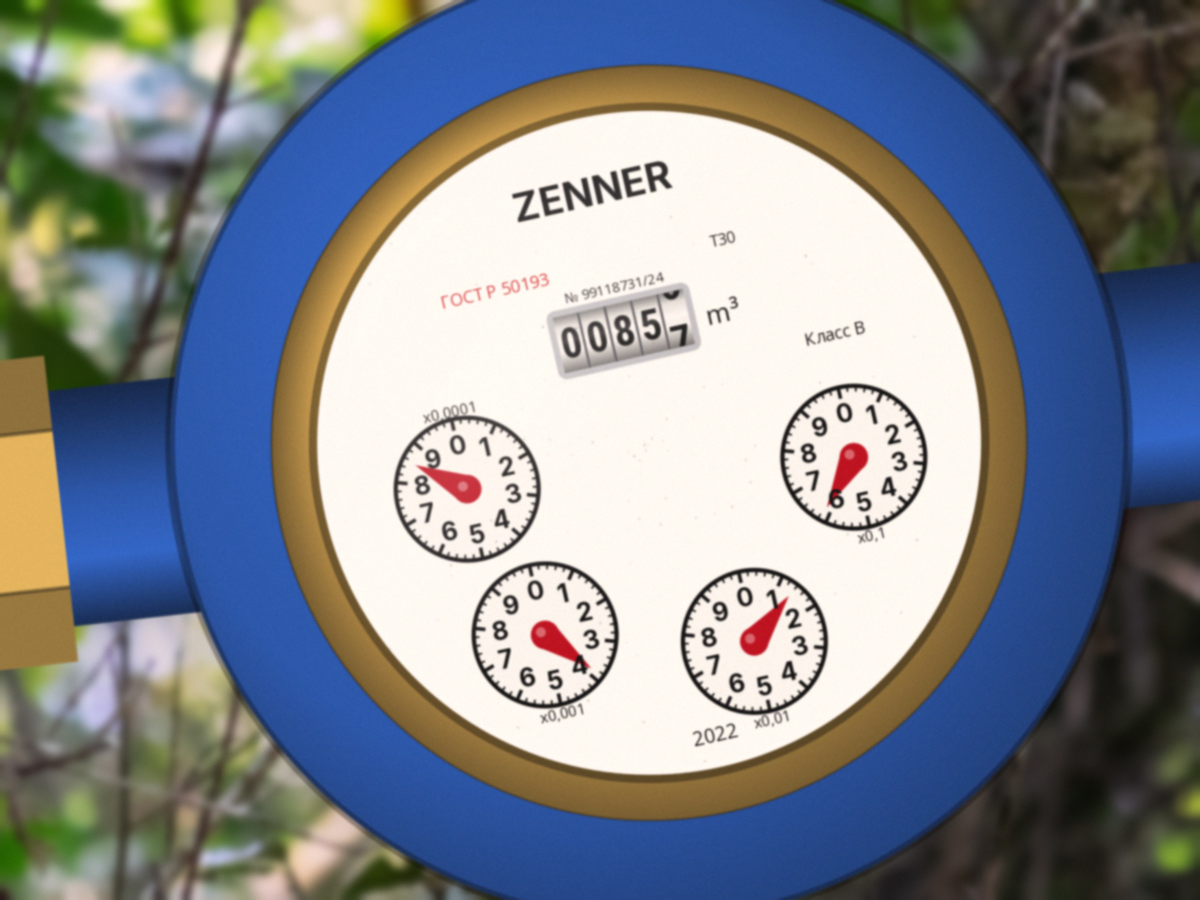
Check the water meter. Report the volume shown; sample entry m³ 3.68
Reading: m³ 856.6138
